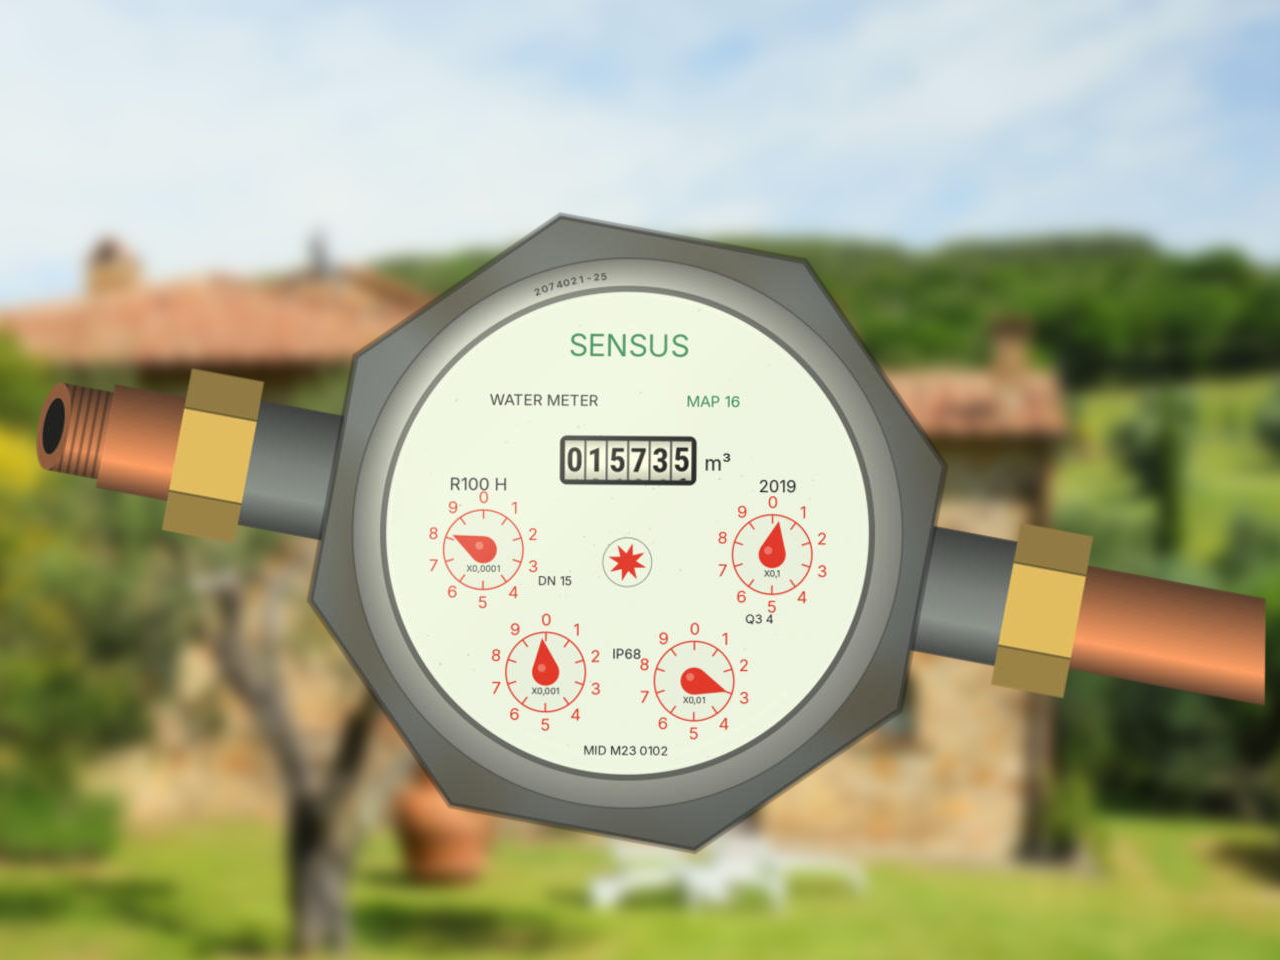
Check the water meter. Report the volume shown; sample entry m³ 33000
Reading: m³ 15735.0298
